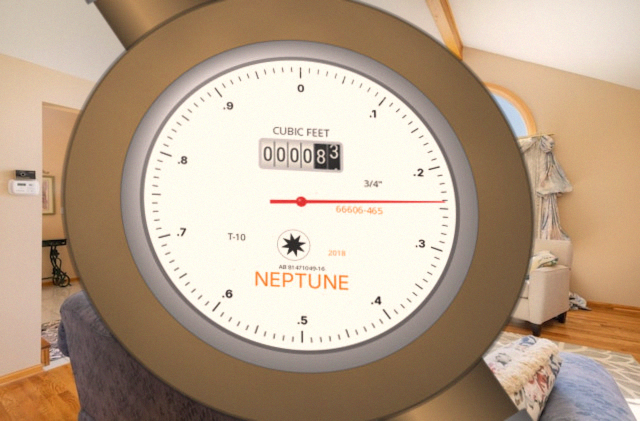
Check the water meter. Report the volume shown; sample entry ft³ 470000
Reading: ft³ 83.24
